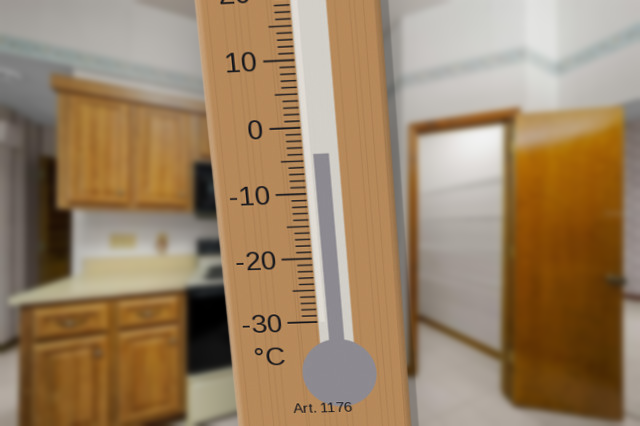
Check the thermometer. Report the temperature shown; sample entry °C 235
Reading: °C -4
